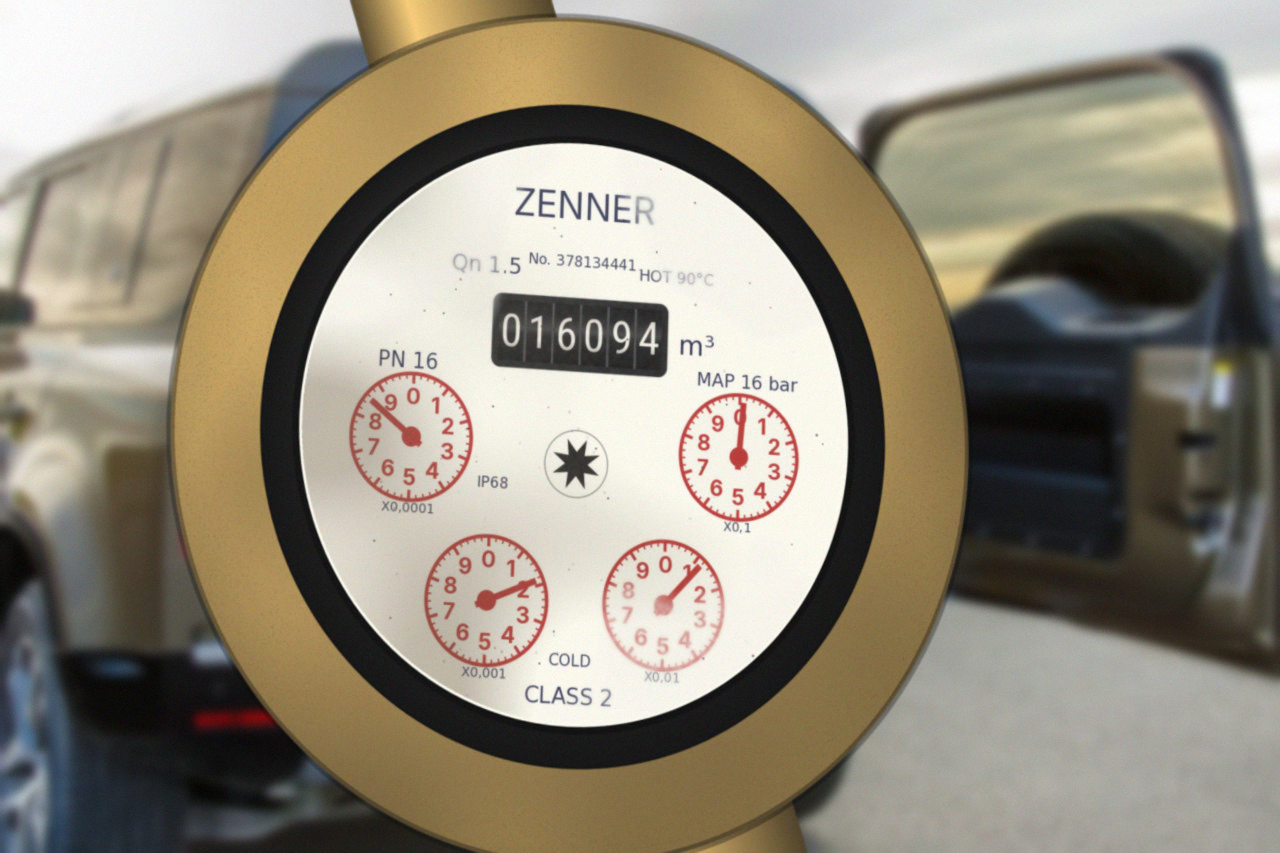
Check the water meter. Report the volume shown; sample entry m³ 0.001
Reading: m³ 16094.0118
